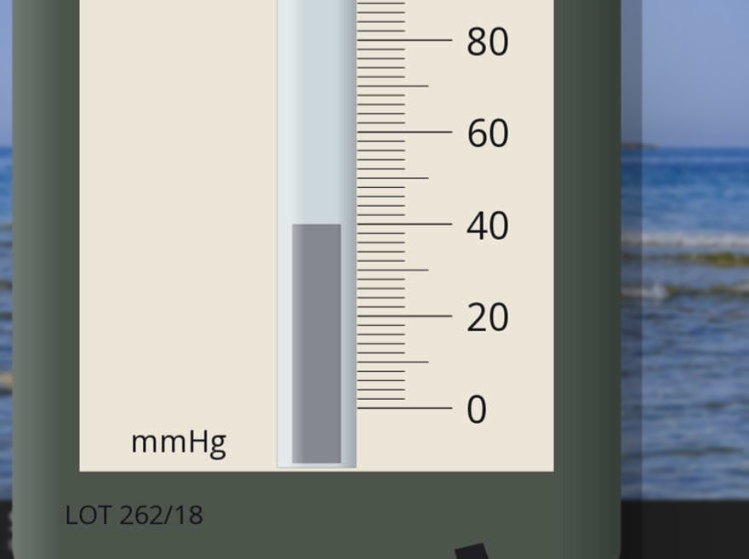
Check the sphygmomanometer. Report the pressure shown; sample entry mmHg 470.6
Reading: mmHg 40
